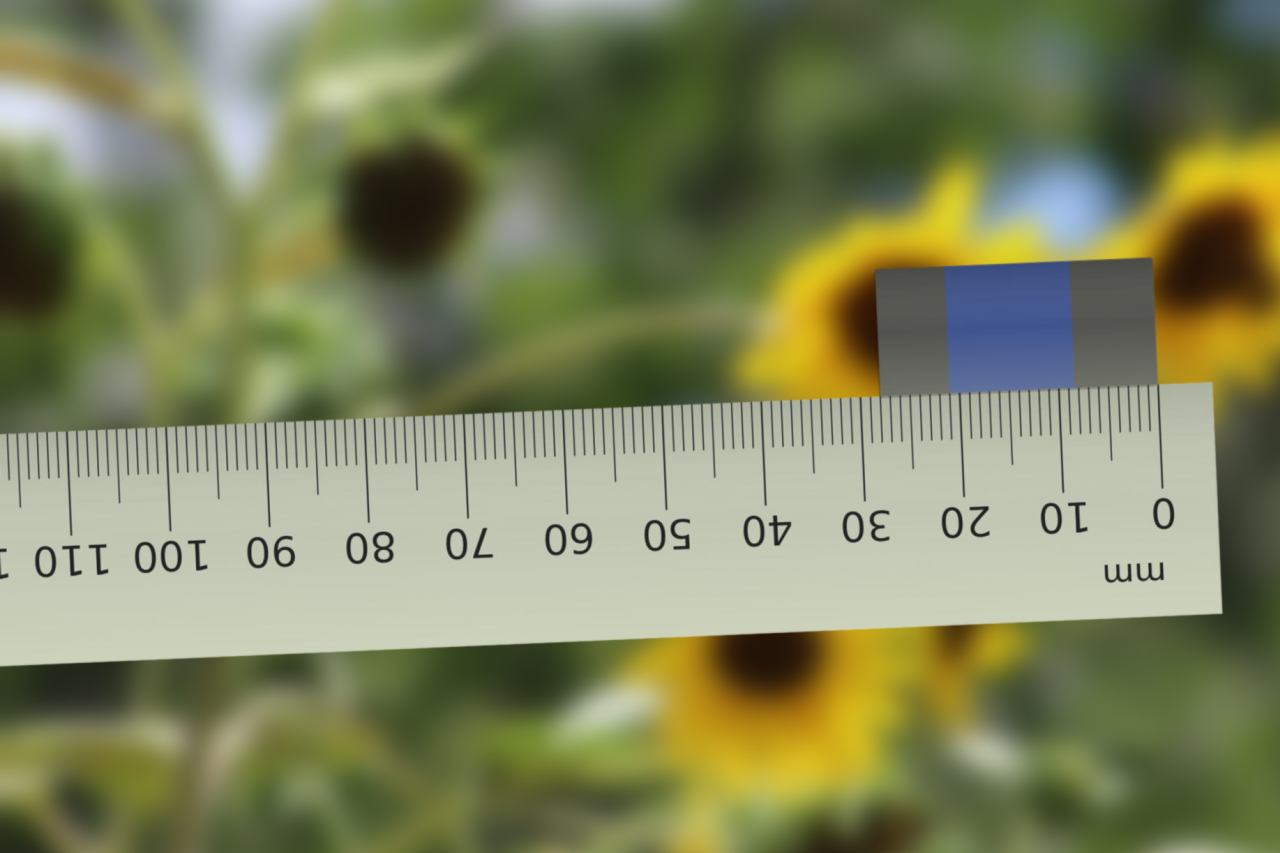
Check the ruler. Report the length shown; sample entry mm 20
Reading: mm 28
